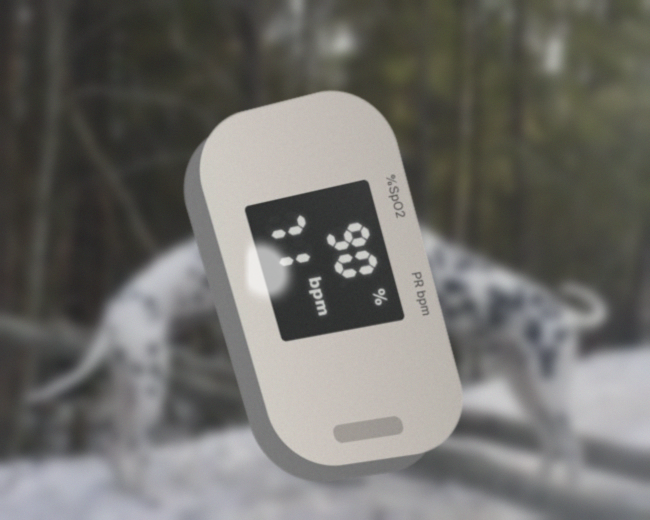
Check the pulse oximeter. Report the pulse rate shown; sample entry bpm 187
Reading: bpm 71
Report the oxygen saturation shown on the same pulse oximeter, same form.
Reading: % 90
